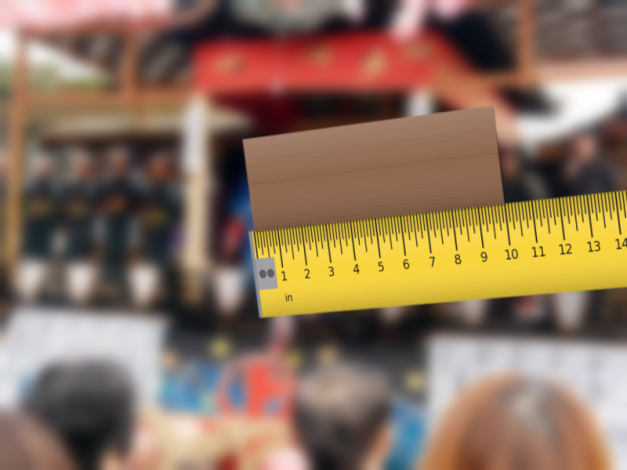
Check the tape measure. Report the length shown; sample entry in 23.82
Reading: in 10
